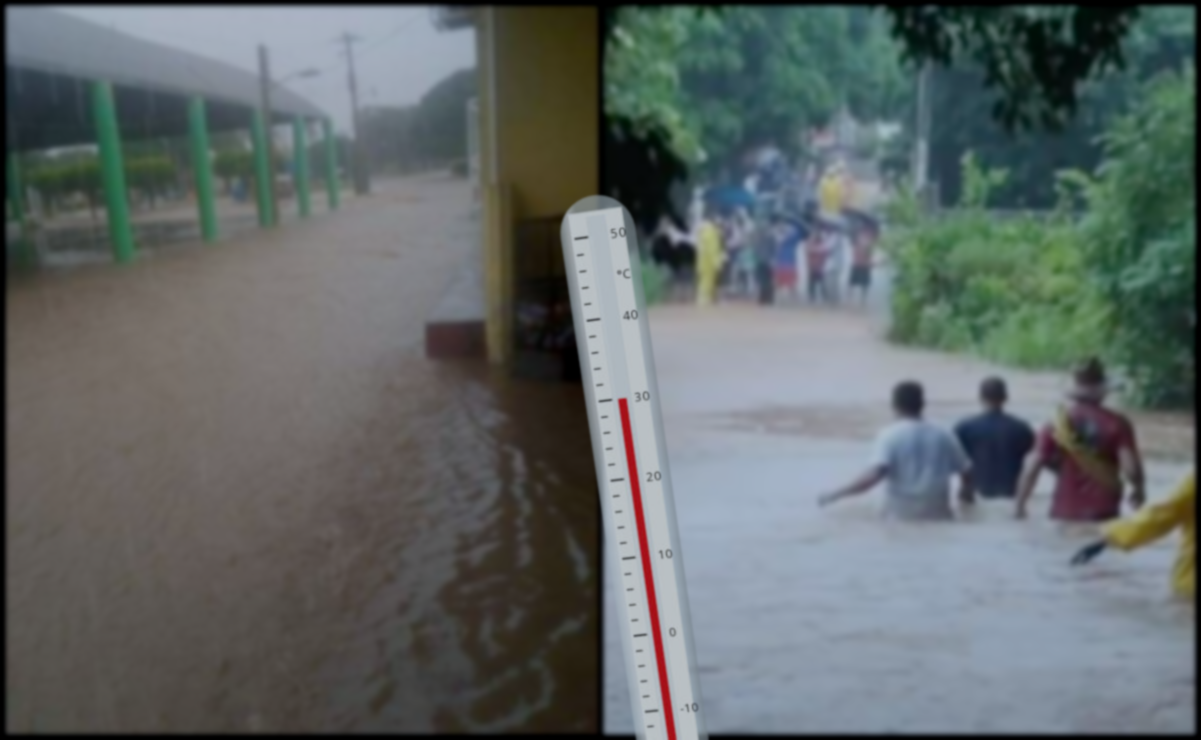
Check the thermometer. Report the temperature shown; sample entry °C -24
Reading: °C 30
